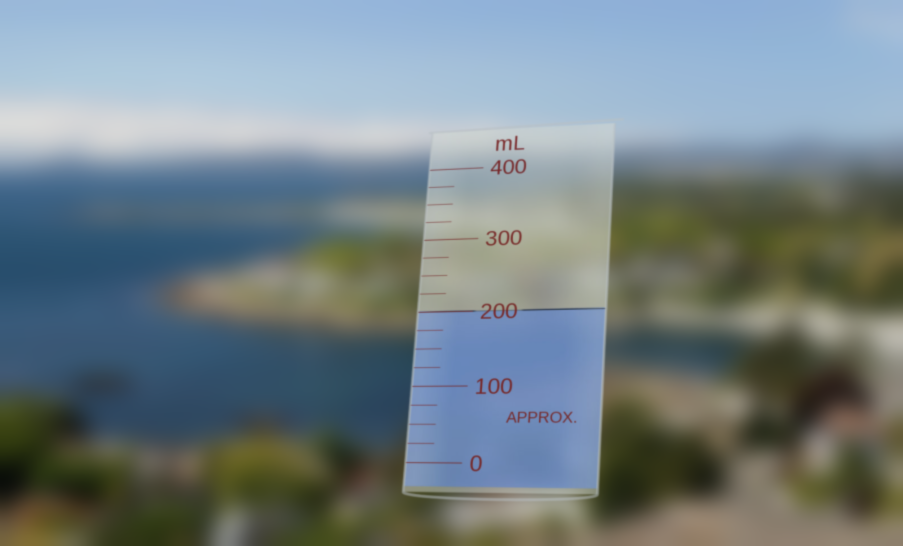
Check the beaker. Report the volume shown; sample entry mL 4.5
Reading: mL 200
